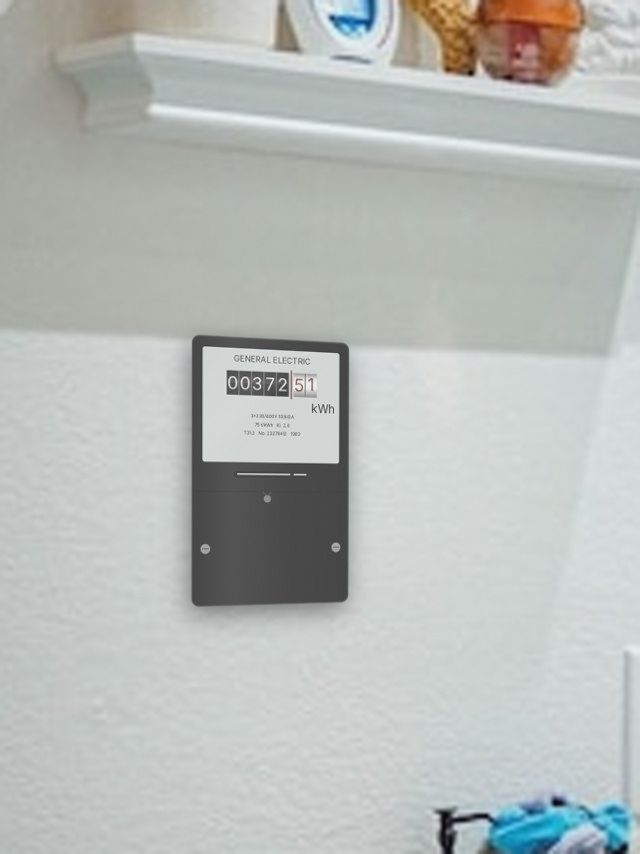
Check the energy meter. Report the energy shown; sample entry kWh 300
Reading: kWh 372.51
